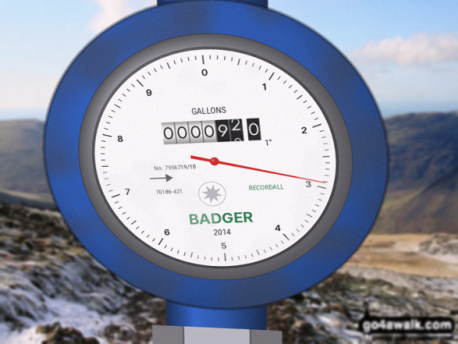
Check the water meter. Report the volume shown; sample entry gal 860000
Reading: gal 922.9
